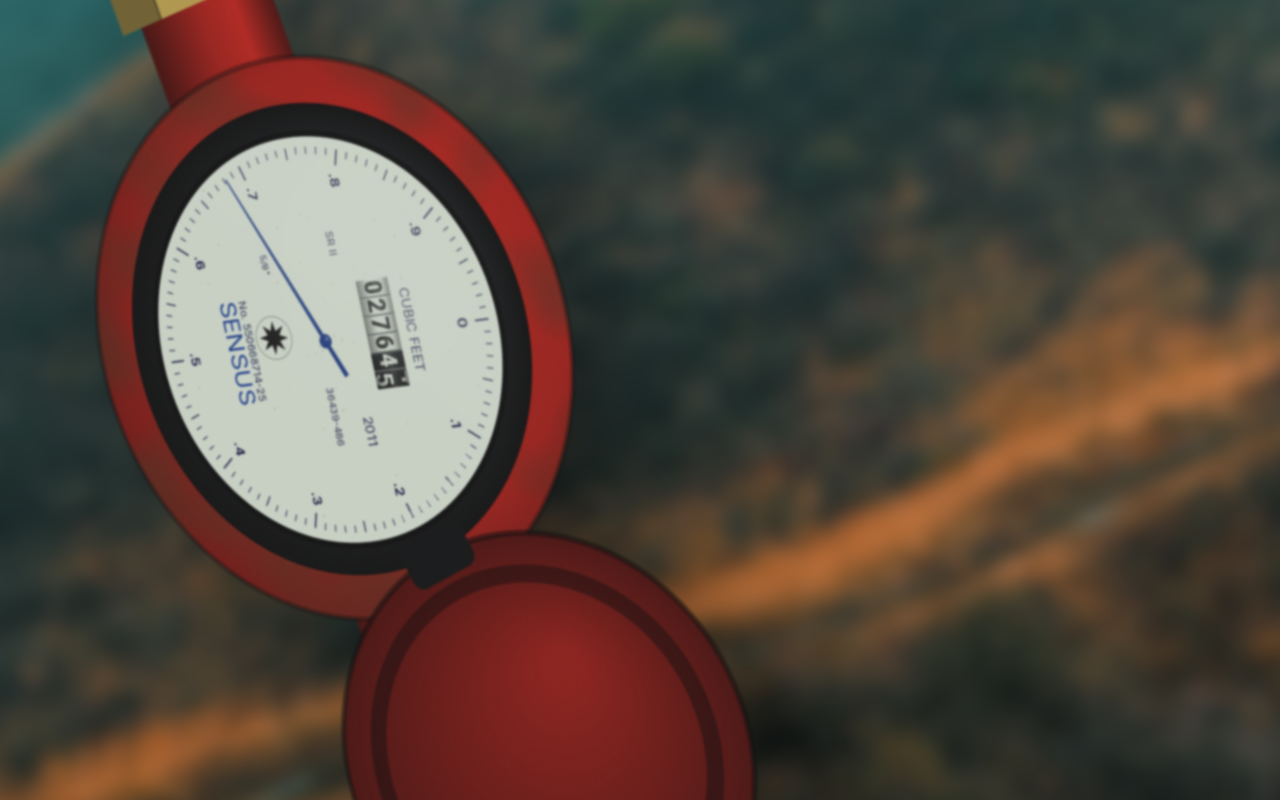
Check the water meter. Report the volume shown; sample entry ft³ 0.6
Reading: ft³ 27644.68
